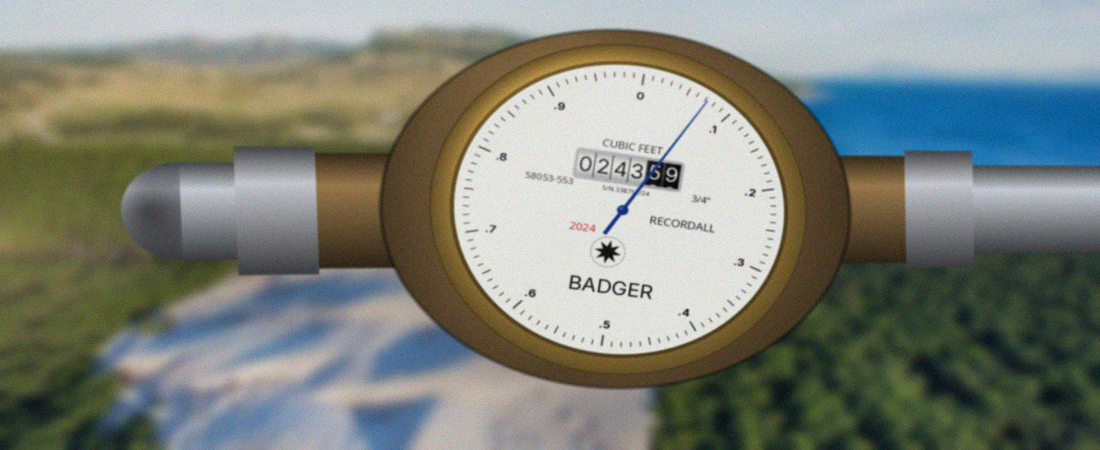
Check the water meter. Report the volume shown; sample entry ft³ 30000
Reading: ft³ 24359.07
